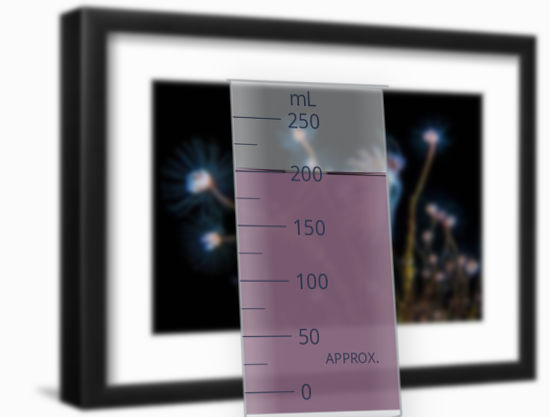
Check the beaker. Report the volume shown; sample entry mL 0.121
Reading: mL 200
